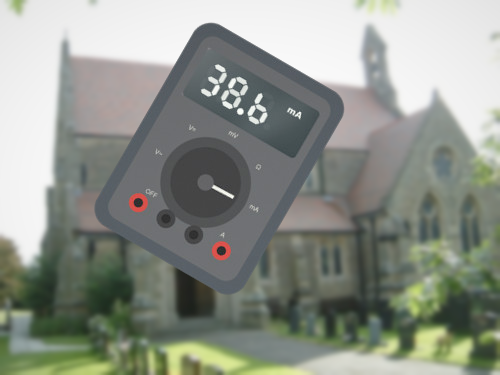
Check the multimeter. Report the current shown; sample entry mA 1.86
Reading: mA 38.6
